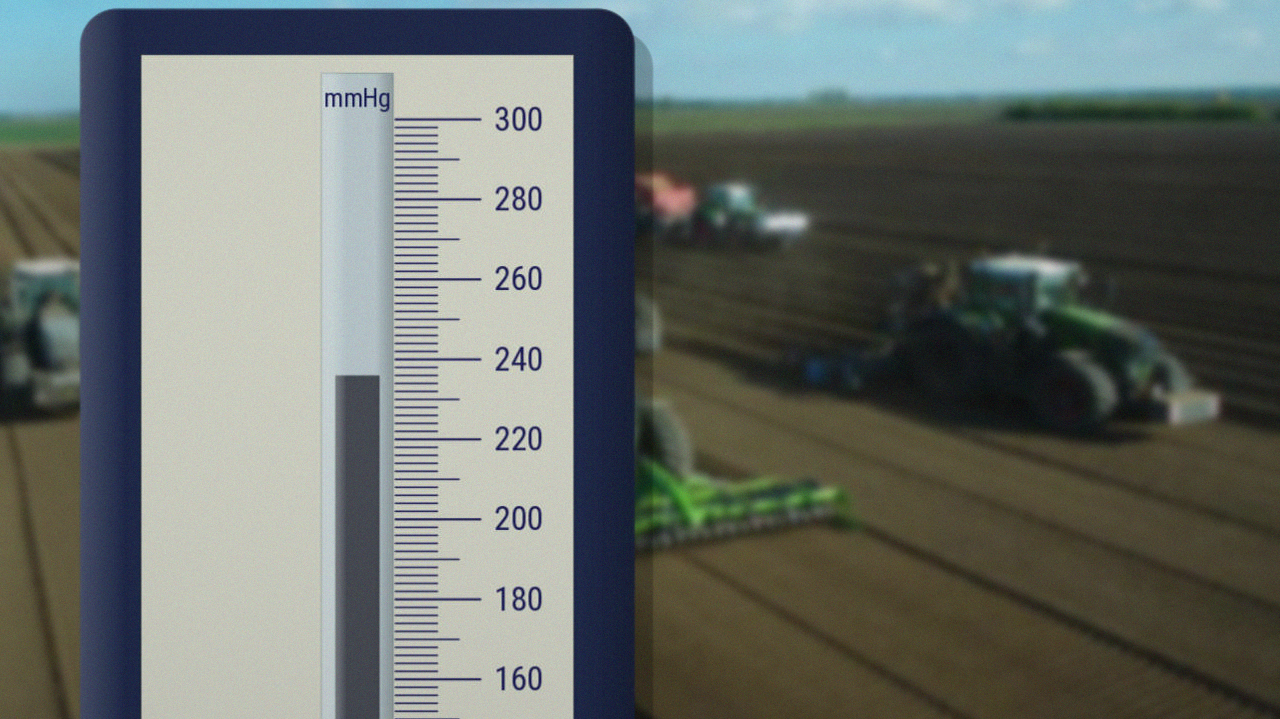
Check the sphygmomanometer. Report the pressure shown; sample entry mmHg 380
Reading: mmHg 236
